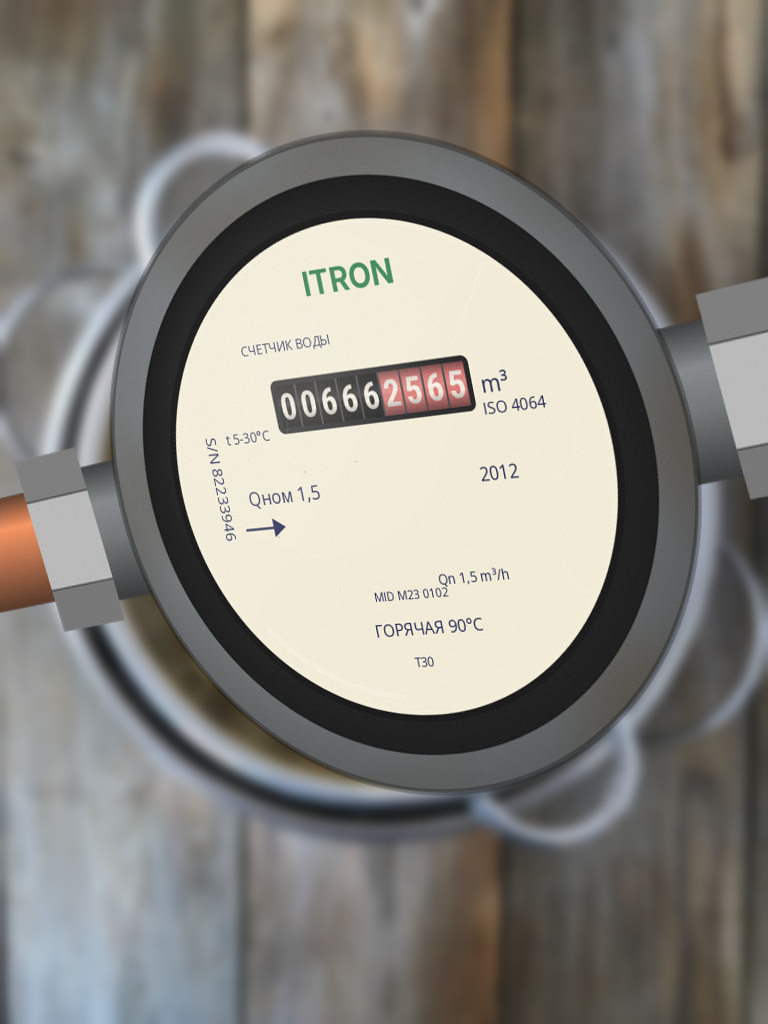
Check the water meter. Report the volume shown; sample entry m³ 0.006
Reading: m³ 666.2565
